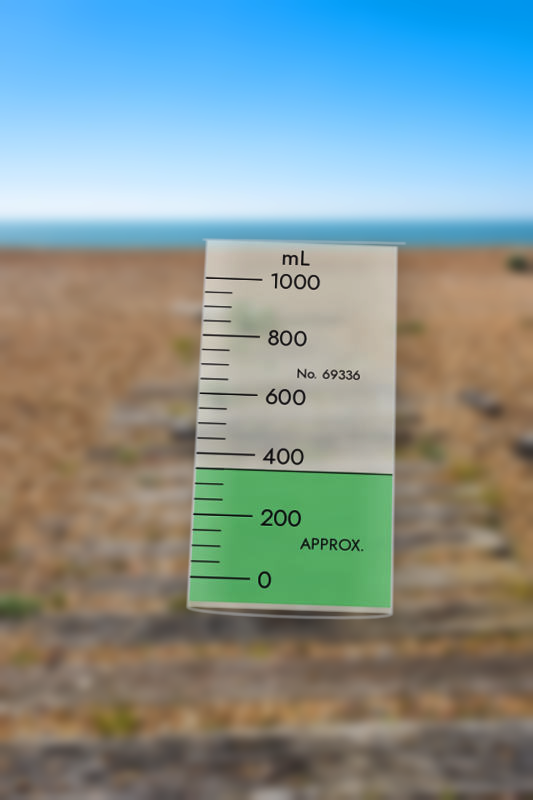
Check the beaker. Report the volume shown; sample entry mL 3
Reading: mL 350
